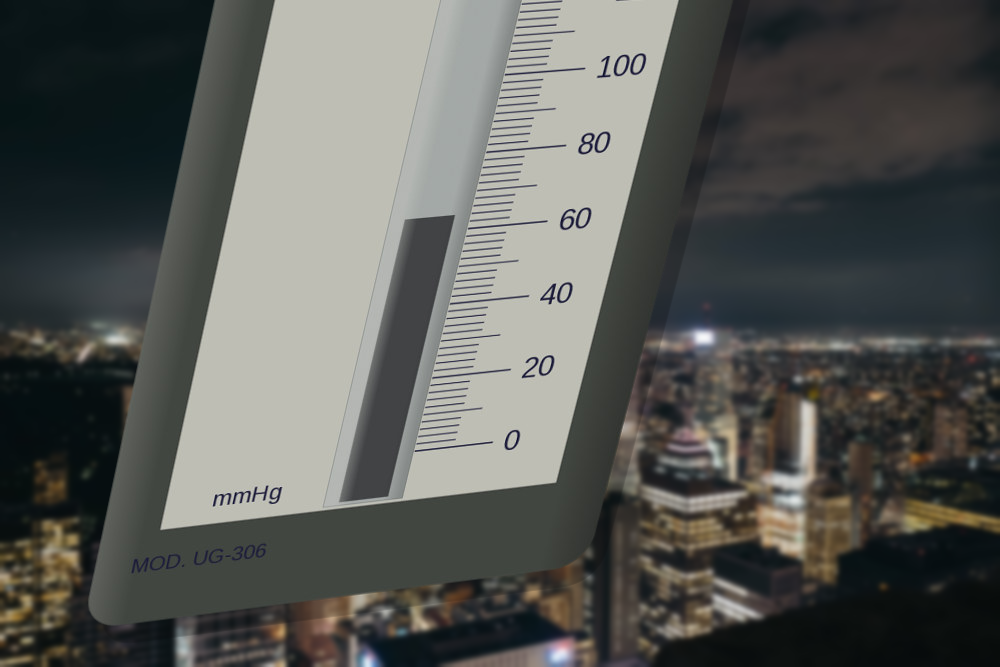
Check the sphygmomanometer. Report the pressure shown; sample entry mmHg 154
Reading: mmHg 64
